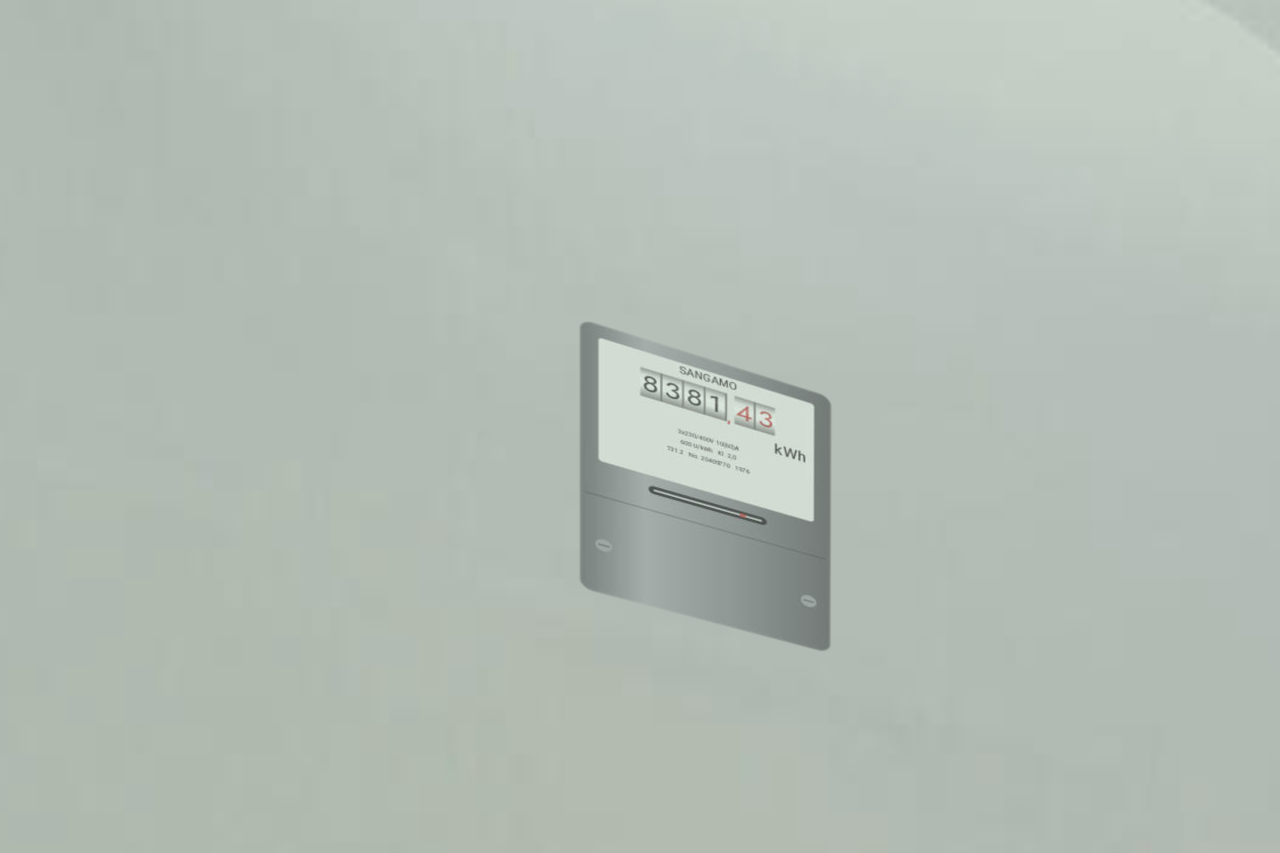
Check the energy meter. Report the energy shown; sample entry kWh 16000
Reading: kWh 8381.43
